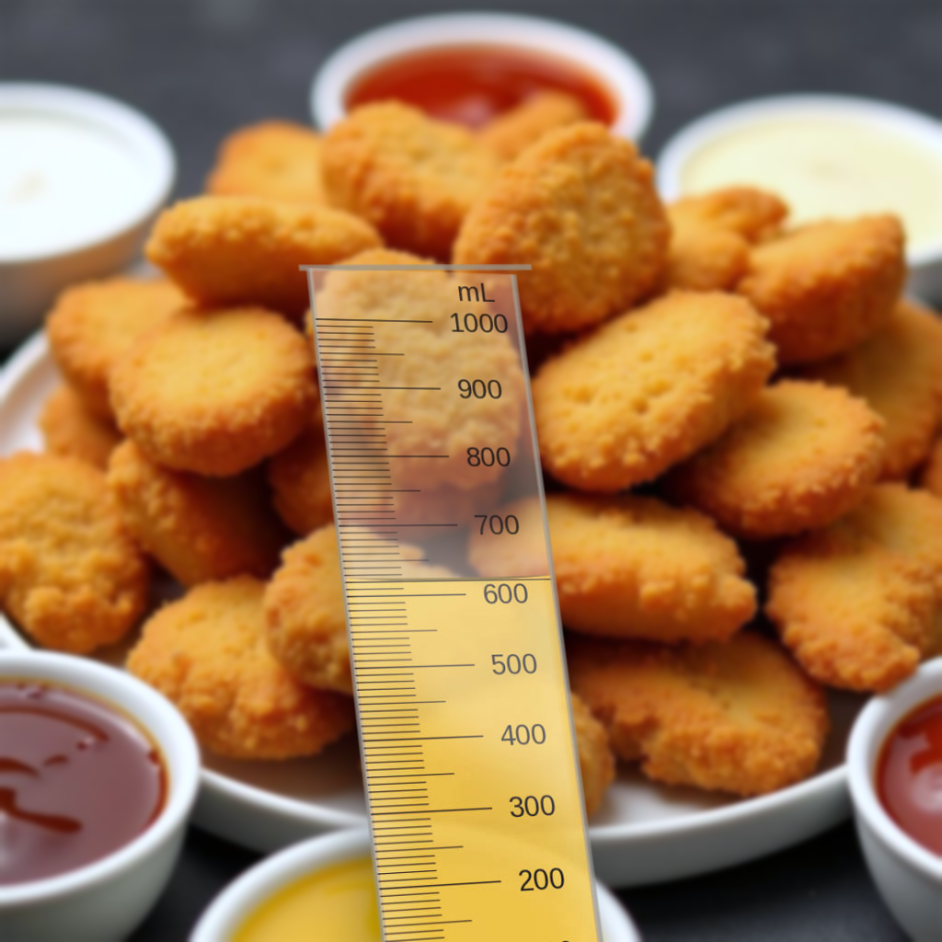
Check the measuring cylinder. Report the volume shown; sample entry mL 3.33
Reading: mL 620
